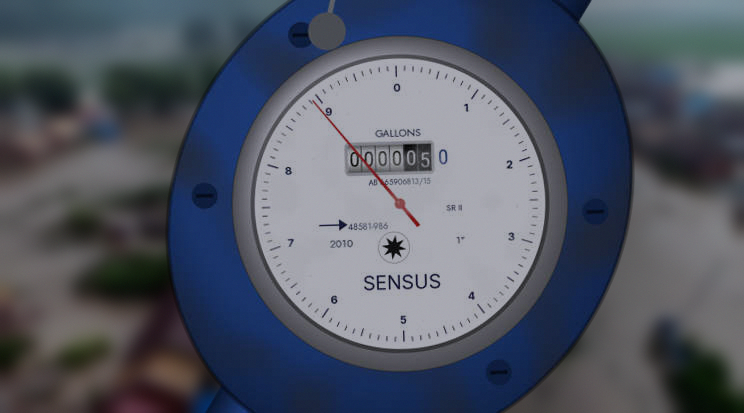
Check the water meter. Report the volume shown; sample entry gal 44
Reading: gal 48.9
